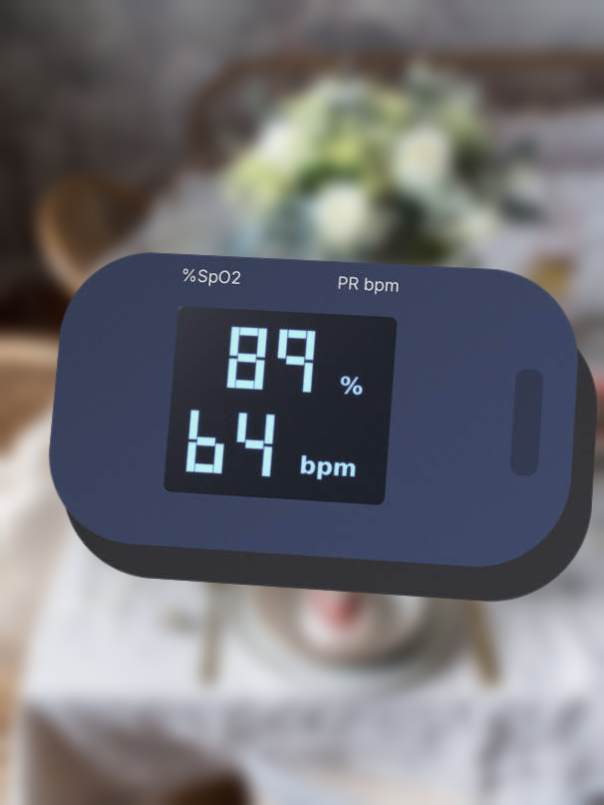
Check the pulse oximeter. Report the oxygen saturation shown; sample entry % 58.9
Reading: % 89
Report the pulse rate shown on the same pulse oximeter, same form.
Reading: bpm 64
